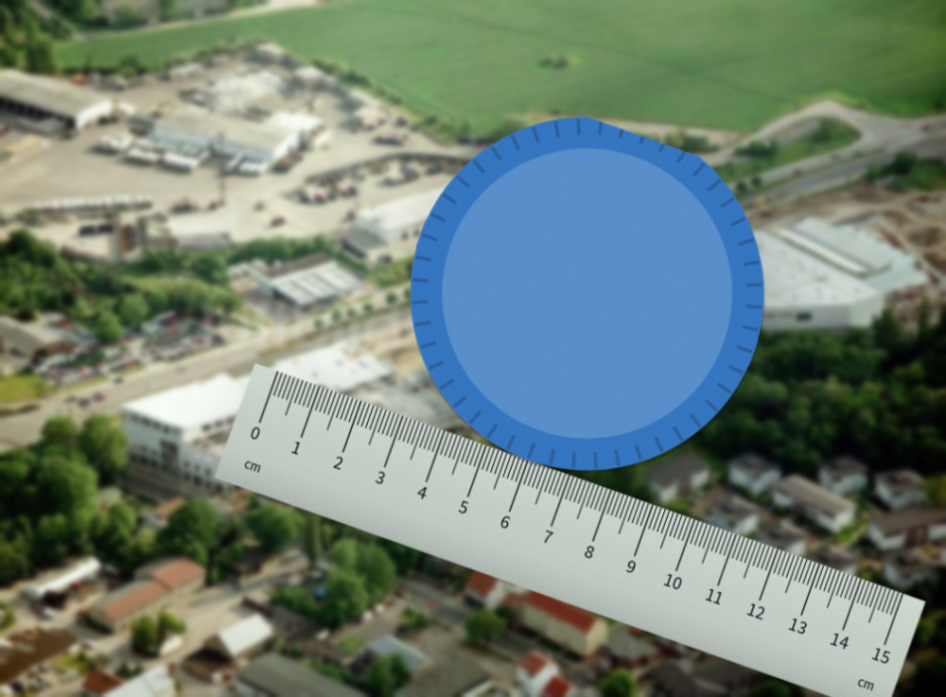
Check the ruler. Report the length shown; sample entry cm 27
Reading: cm 8
